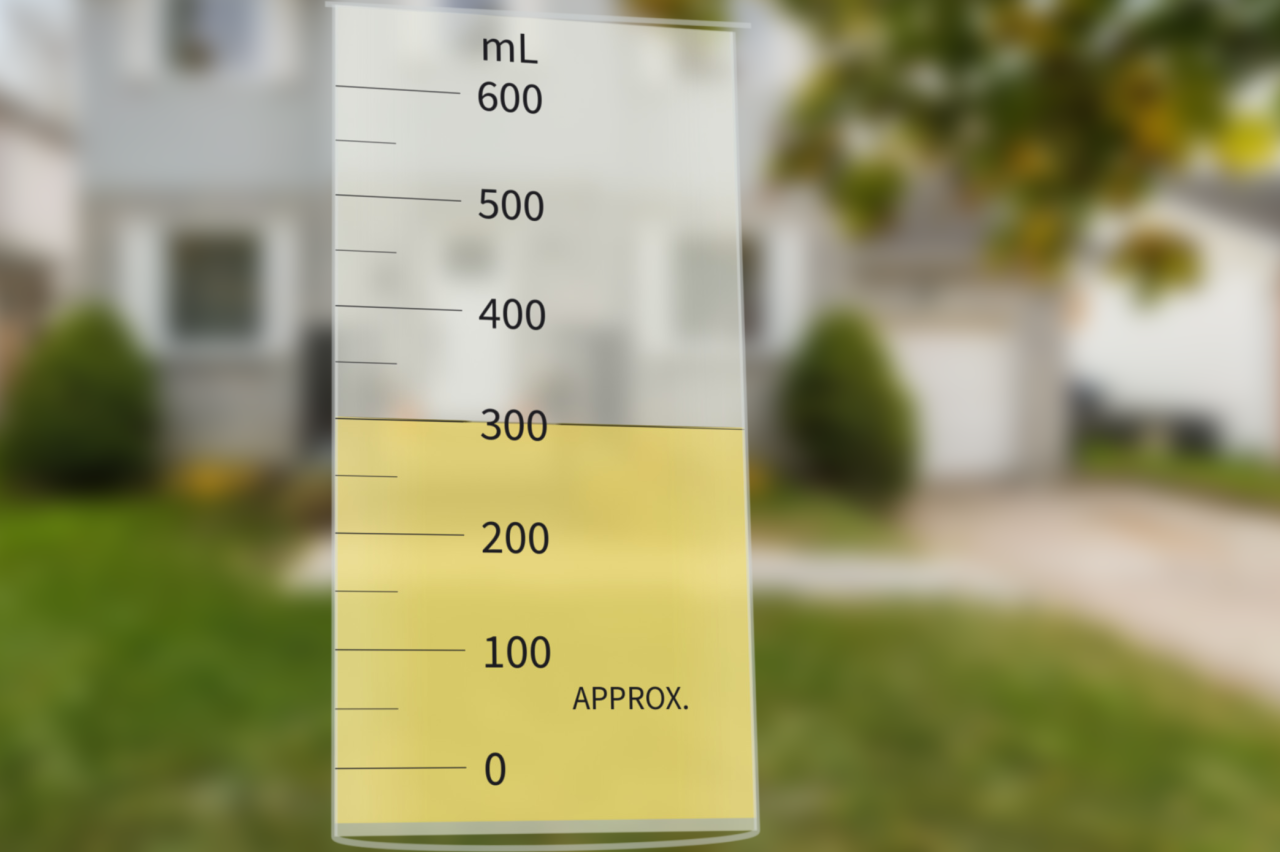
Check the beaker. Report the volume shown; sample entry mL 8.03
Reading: mL 300
